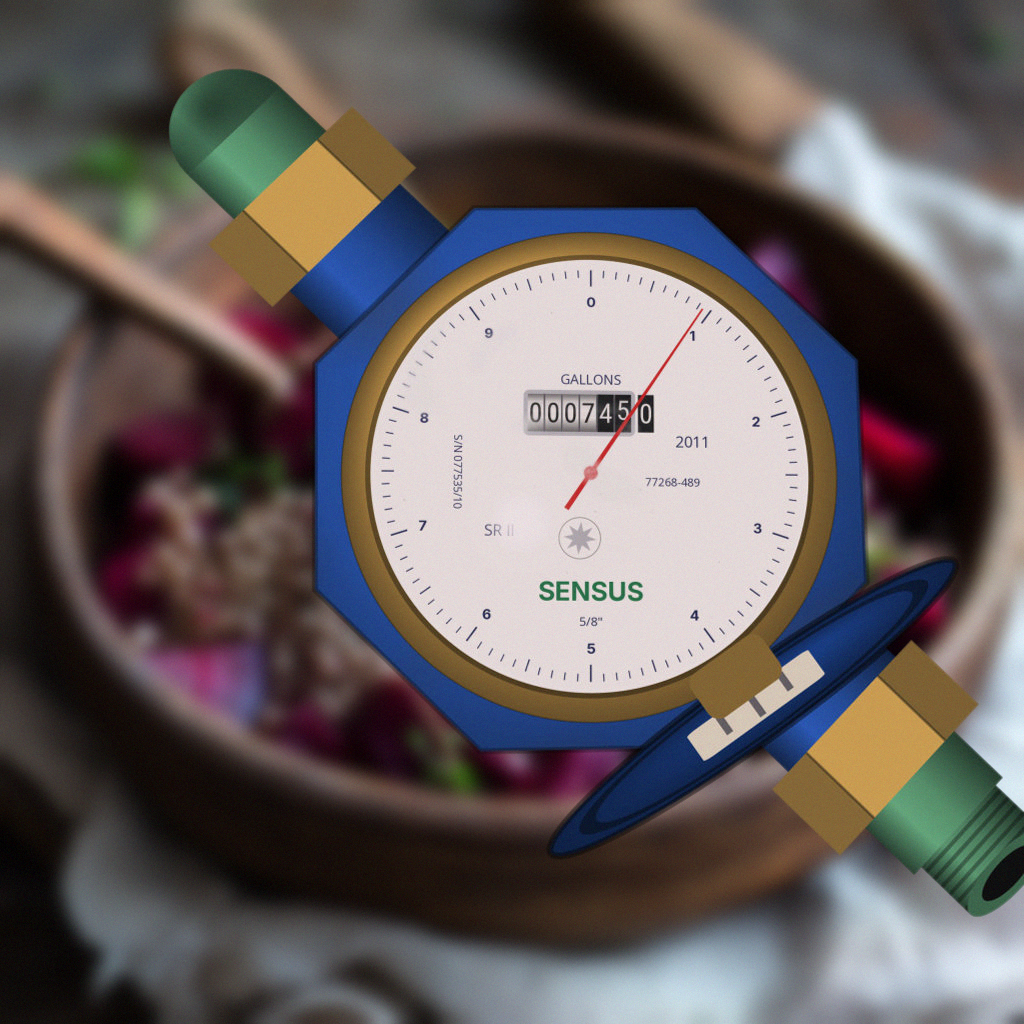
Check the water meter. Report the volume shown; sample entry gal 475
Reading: gal 7450.9
